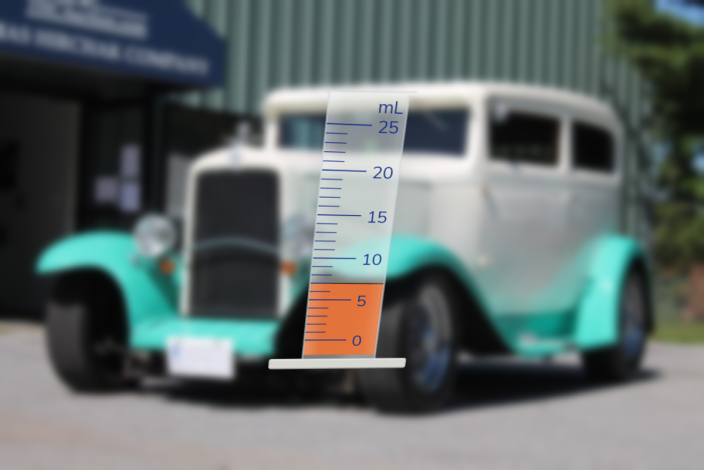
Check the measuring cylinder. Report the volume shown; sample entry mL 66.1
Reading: mL 7
